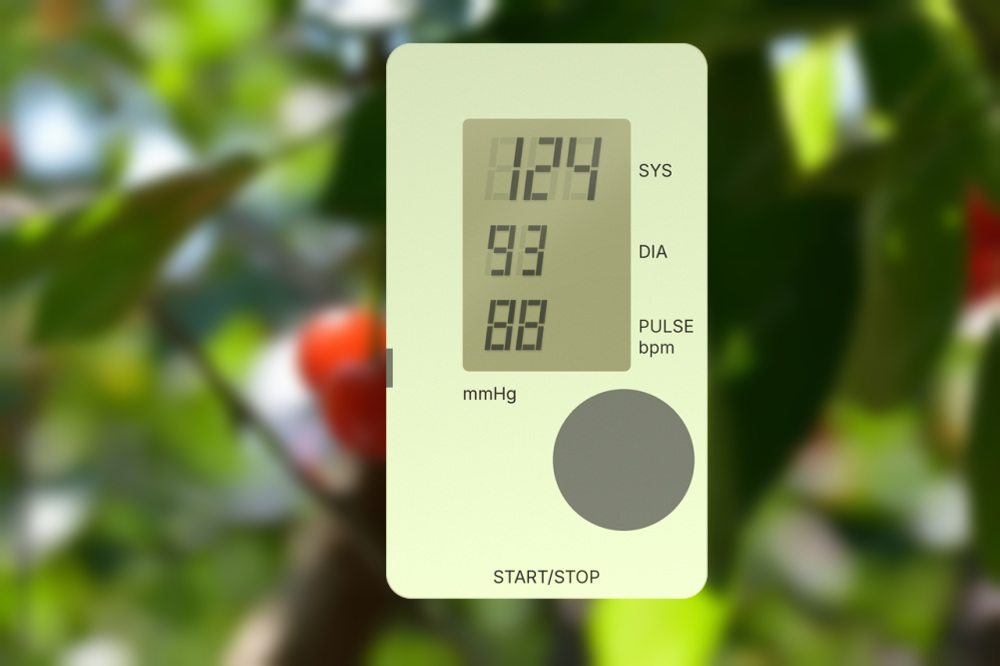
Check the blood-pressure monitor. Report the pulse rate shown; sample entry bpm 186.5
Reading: bpm 88
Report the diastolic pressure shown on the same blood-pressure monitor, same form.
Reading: mmHg 93
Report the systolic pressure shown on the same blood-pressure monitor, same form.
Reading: mmHg 124
